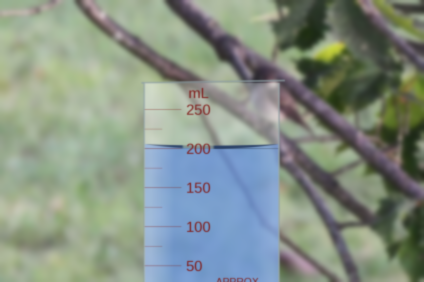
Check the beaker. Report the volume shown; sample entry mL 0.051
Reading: mL 200
